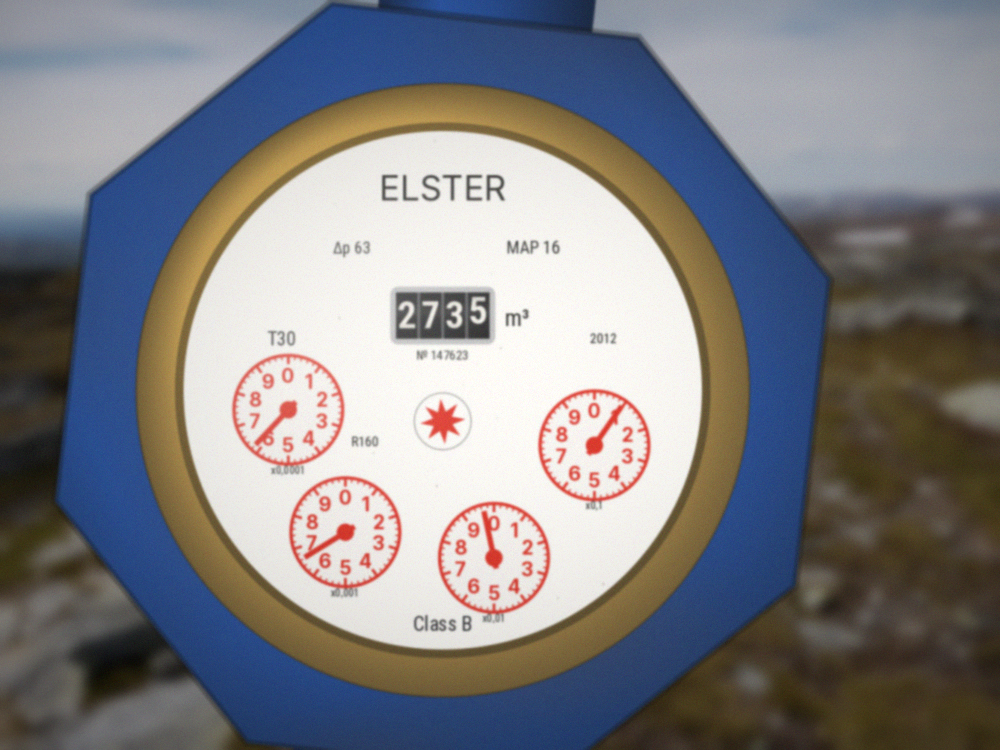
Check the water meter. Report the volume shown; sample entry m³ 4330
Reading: m³ 2735.0966
